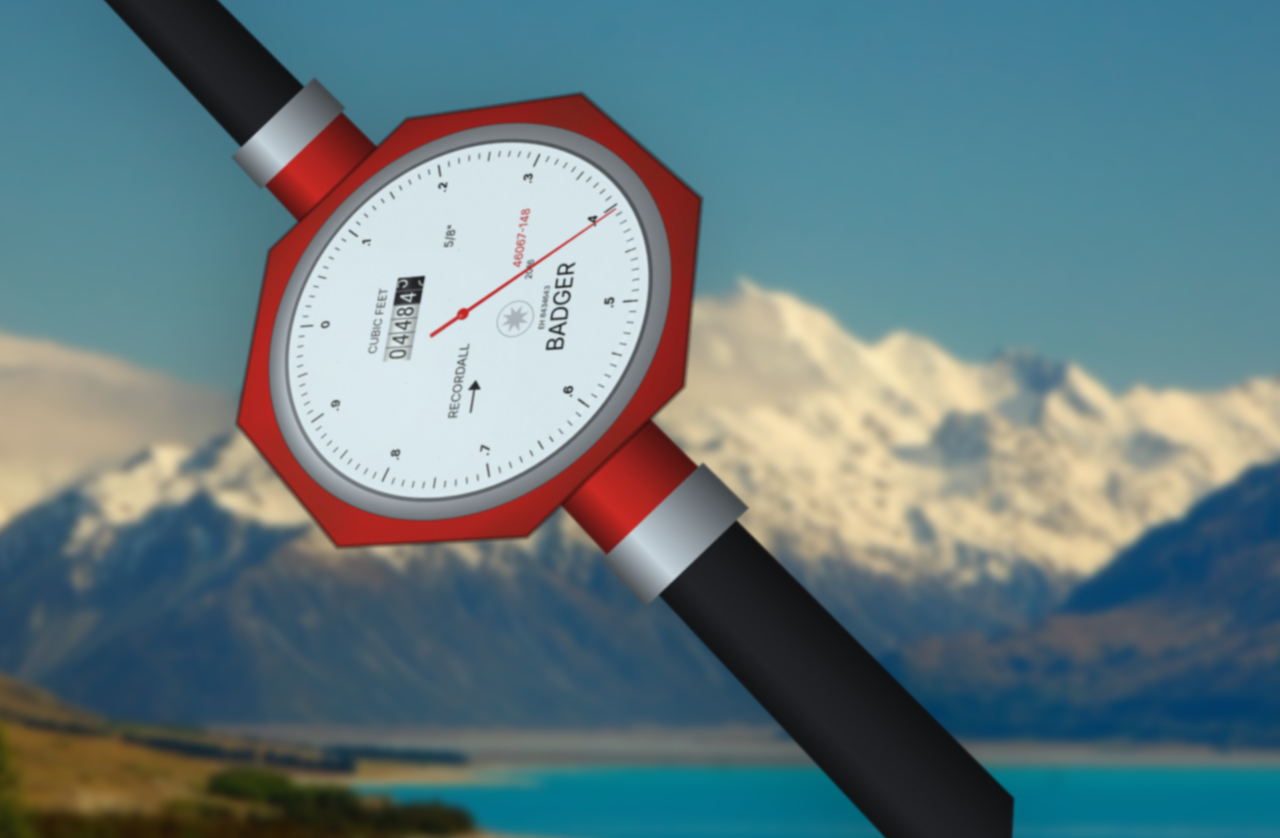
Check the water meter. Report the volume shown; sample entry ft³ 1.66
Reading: ft³ 44845.40
